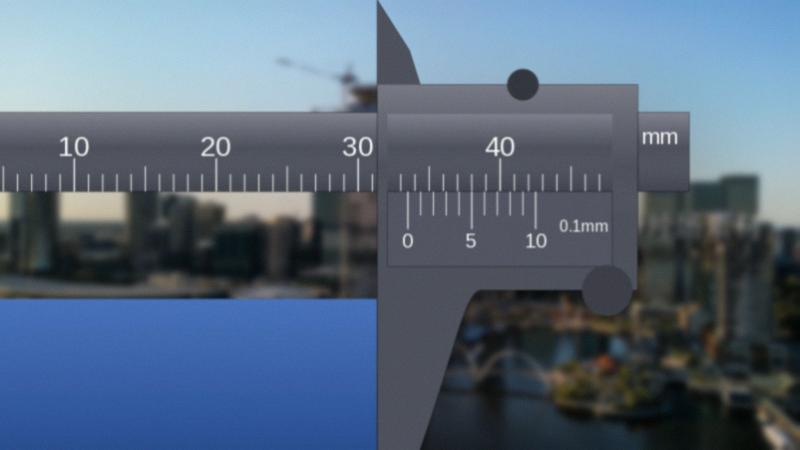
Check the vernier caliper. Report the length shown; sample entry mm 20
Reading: mm 33.5
